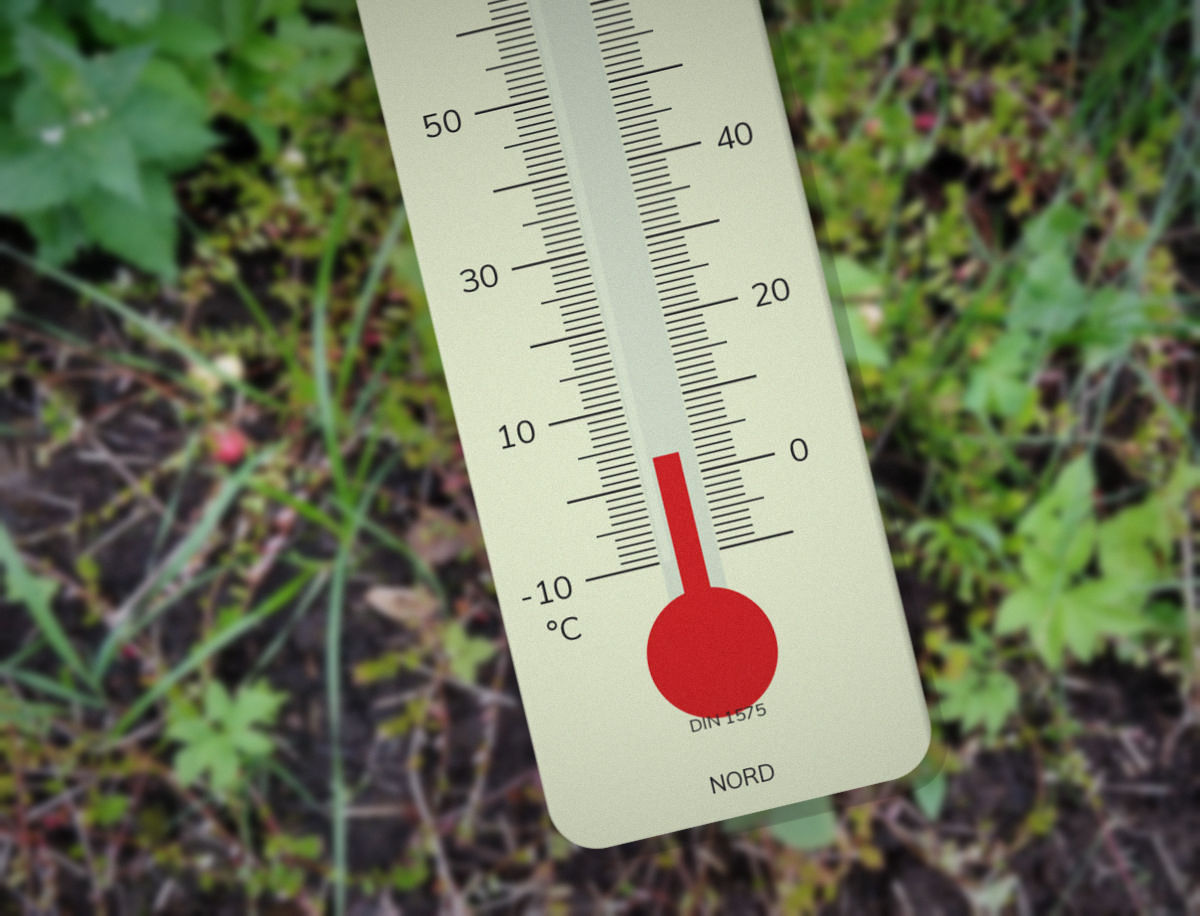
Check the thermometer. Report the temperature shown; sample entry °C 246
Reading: °C 3
